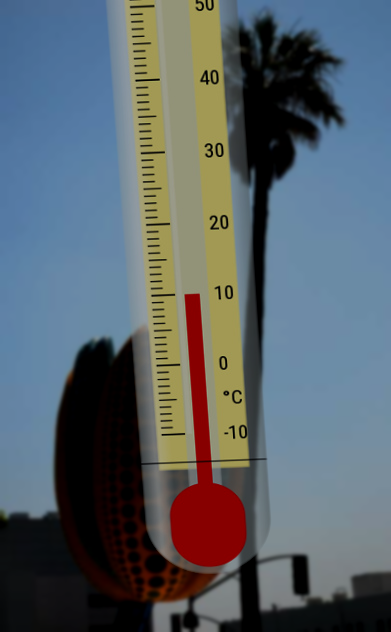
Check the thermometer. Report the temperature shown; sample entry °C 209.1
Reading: °C 10
